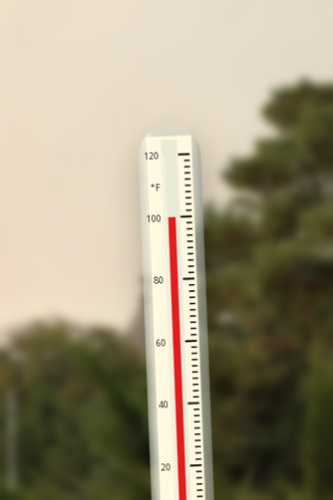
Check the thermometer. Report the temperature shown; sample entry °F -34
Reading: °F 100
